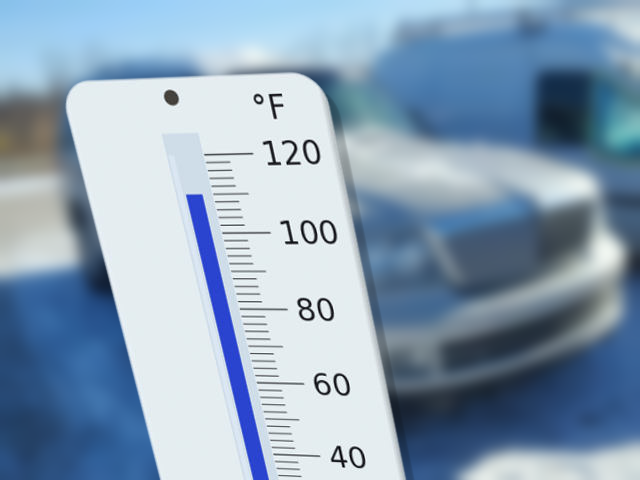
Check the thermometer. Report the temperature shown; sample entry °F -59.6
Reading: °F 110
